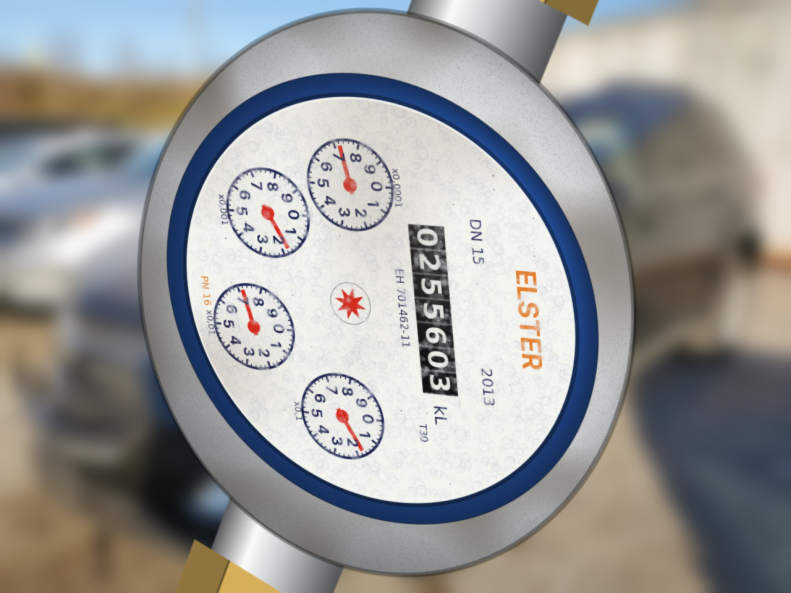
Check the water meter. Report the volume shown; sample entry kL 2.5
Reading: kL 255603.1717
